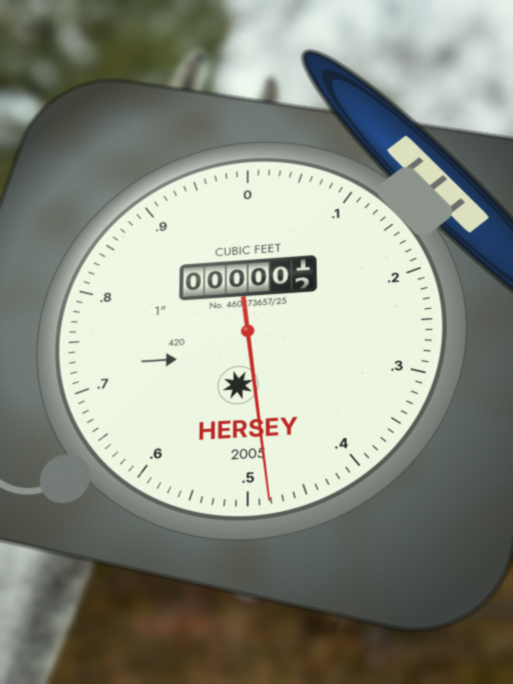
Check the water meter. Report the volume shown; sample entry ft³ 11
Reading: ft³ 1.48
